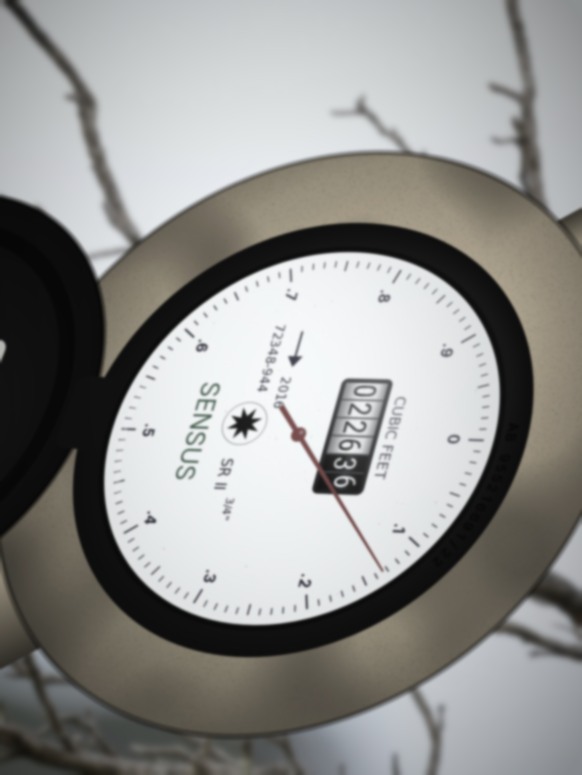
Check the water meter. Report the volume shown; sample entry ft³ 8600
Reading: ft³ 22636.13
